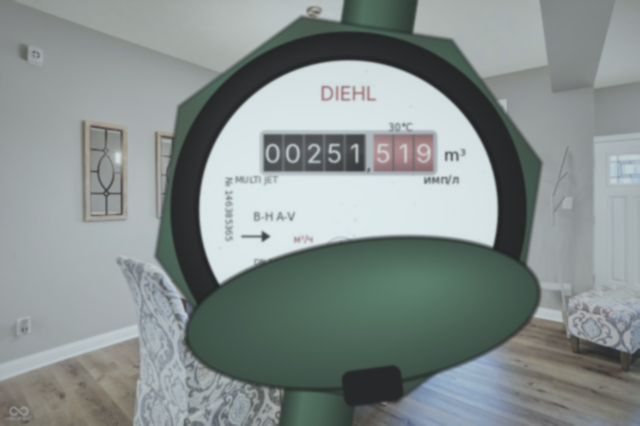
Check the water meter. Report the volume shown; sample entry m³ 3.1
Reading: m³ 251.519
